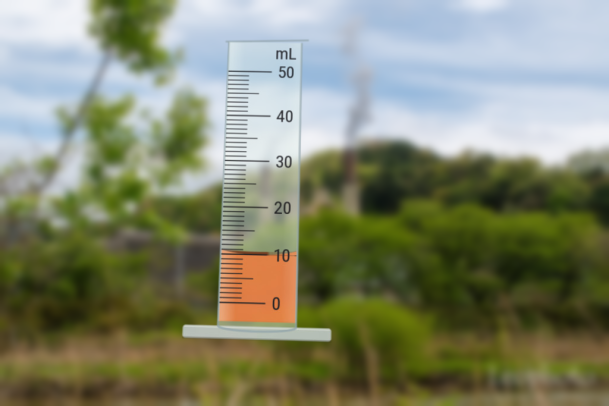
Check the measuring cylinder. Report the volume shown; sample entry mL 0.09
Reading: mL 10
